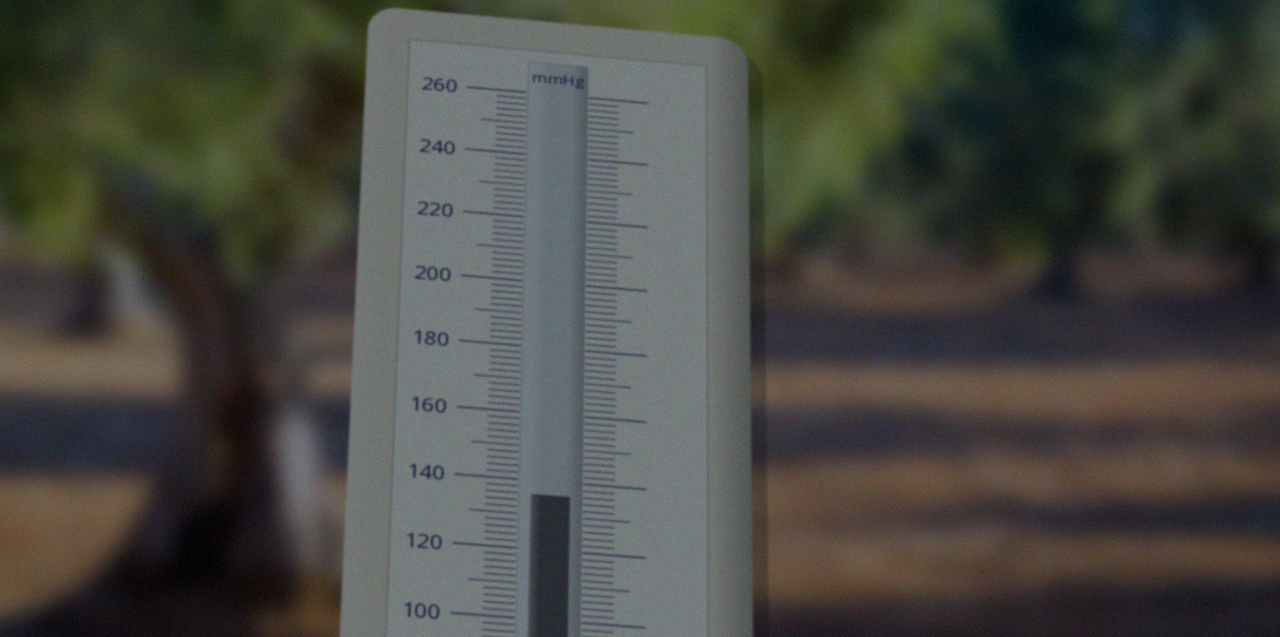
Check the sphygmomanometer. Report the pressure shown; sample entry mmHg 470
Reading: mmHg 136
